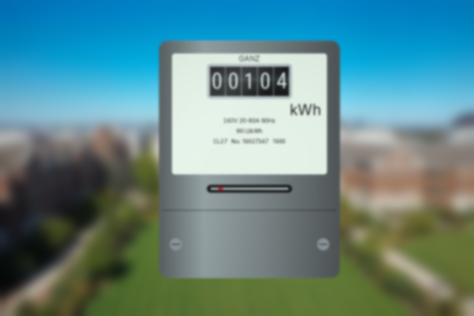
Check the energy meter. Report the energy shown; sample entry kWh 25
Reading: kWh 104
